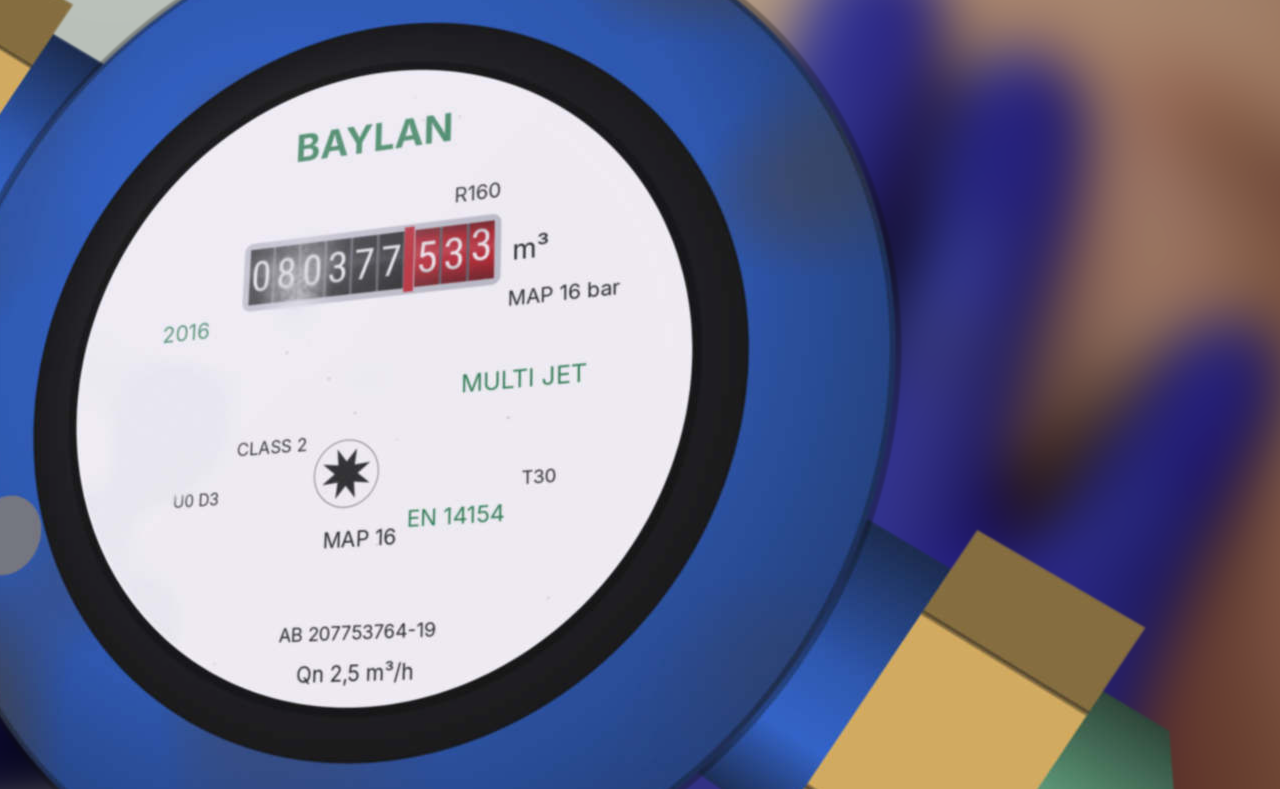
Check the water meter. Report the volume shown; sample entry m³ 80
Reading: m³ 80377.533
